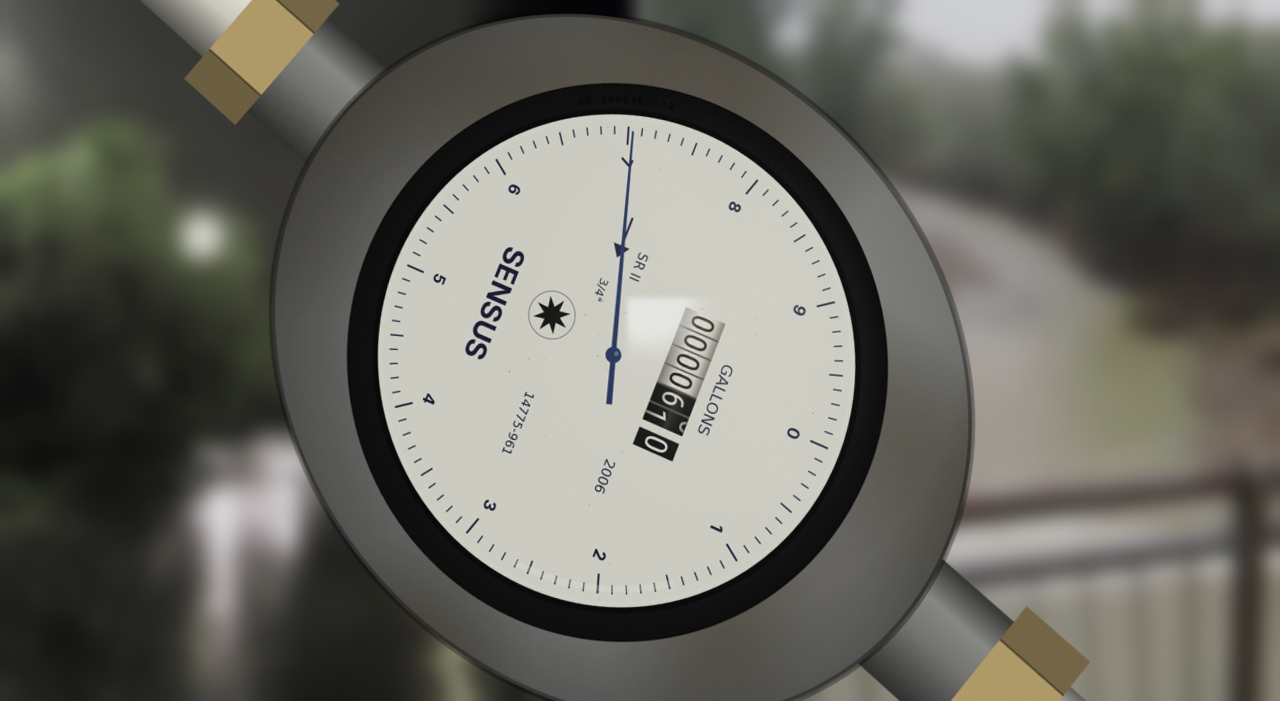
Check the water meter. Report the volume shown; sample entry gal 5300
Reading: gal 607.0
